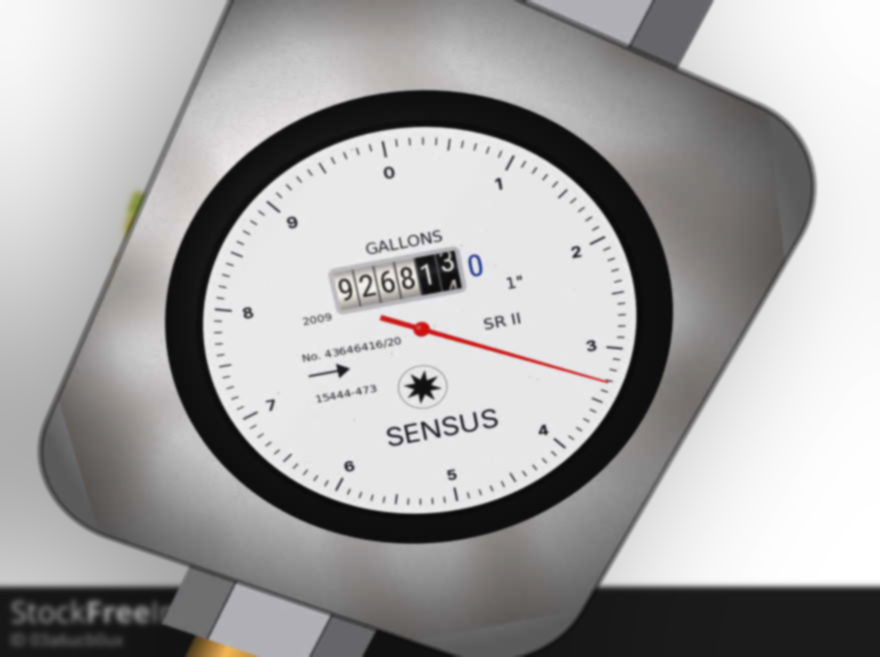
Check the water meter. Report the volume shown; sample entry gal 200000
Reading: gal 9268133.3
